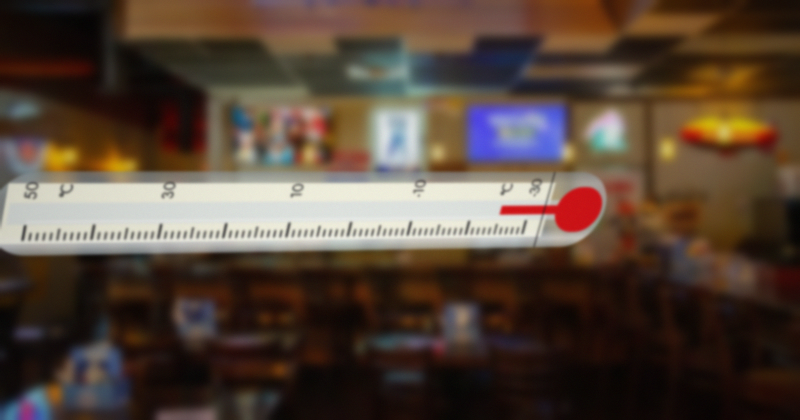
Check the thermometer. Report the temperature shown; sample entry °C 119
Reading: °C -25
